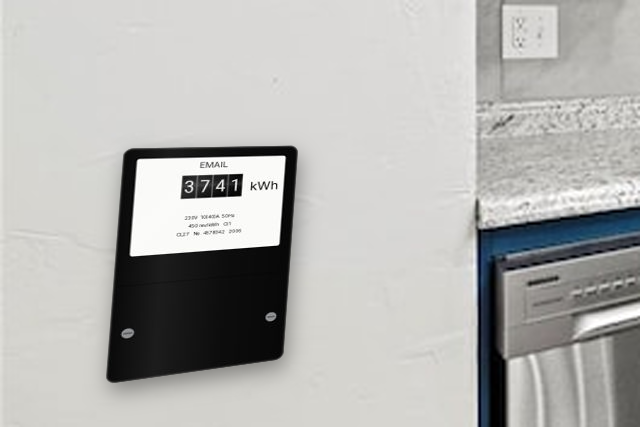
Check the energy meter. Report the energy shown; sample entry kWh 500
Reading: kWh 3741
